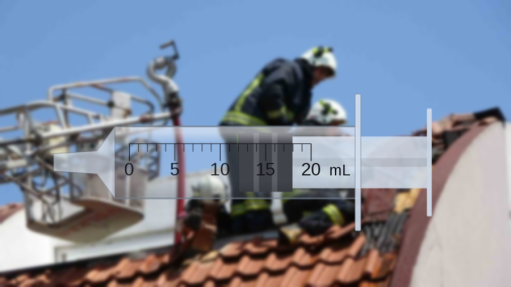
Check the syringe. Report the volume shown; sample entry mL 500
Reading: mL 12
